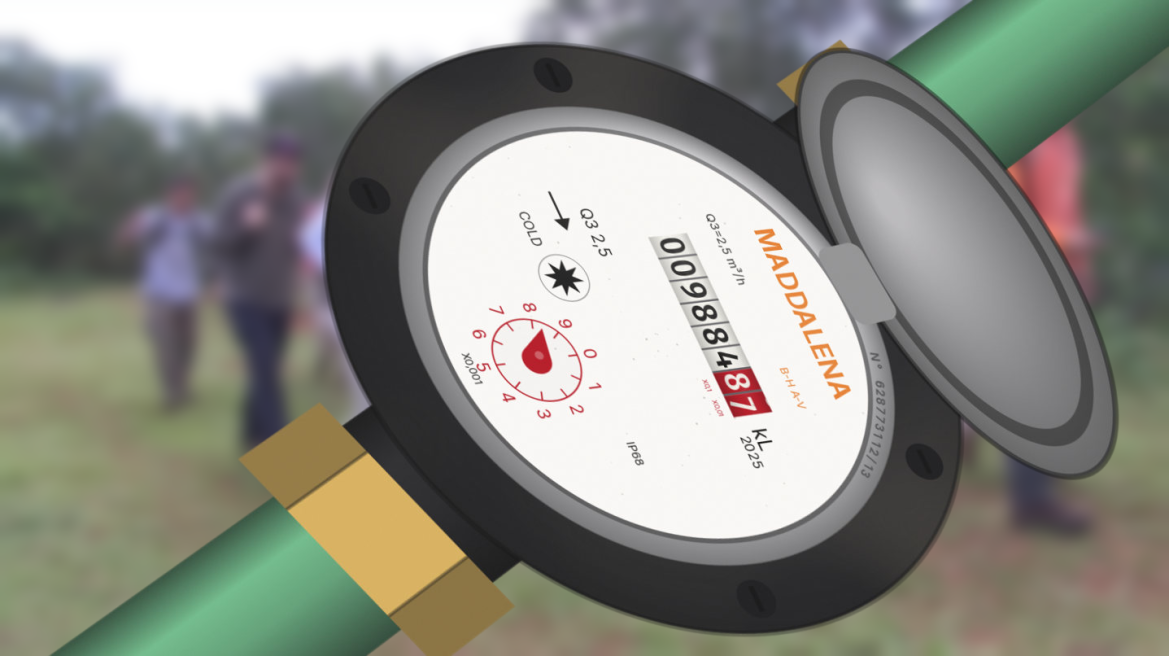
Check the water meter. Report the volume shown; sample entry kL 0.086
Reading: kL 9884.868
